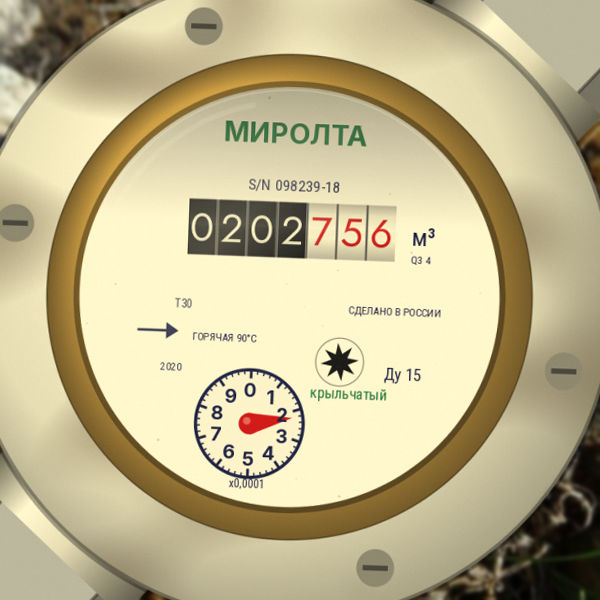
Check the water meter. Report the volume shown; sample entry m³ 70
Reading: m³ 202.7562
